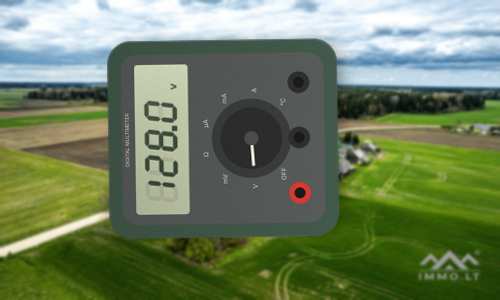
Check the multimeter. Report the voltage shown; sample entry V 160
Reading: V 128.0
